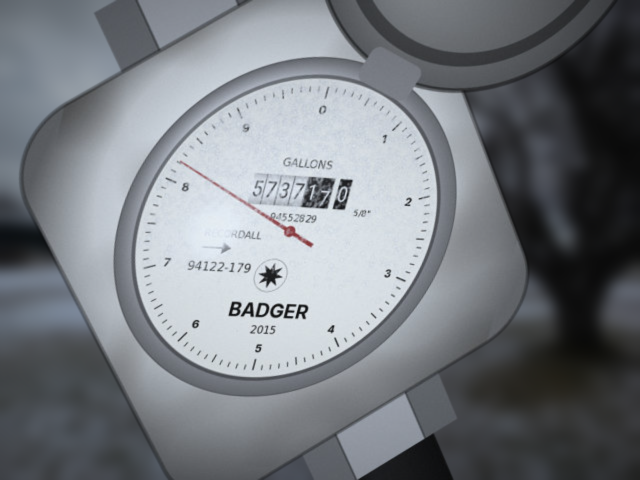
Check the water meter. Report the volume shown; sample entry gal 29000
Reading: gal 5737168.2
